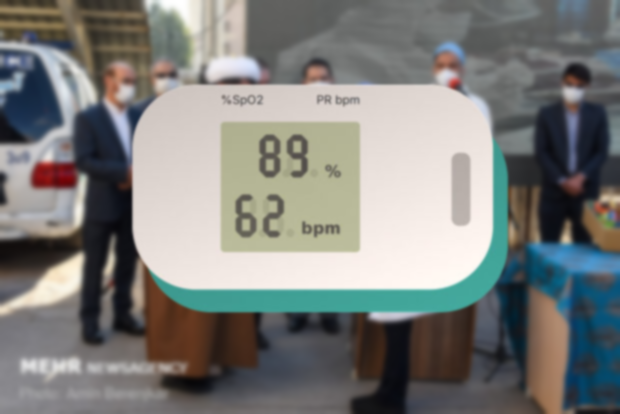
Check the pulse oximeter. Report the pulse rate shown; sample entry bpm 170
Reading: bpm 62
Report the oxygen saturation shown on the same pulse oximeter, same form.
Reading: % 89
